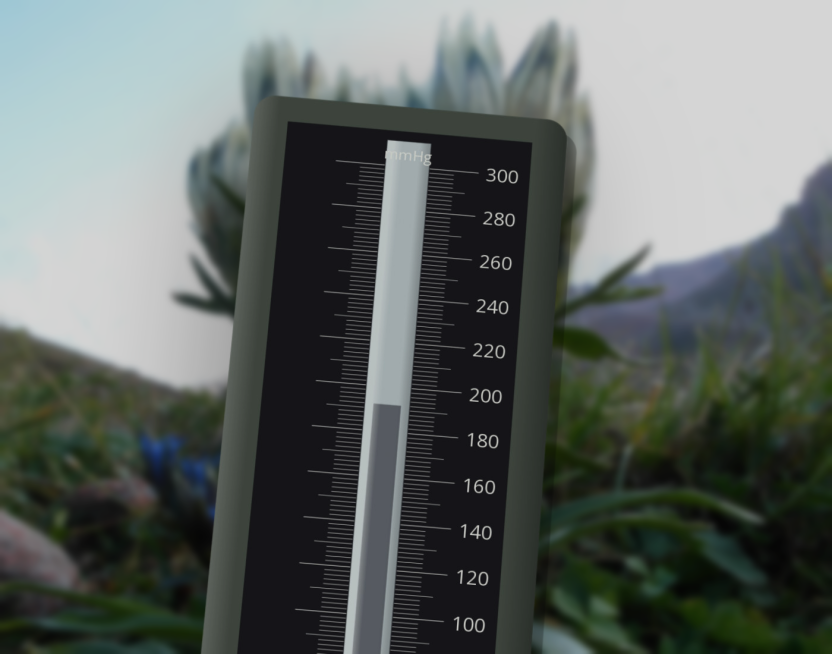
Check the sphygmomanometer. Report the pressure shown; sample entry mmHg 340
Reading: mmHg 192
